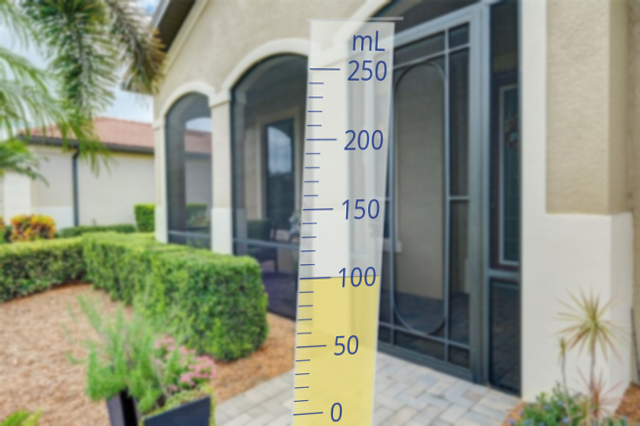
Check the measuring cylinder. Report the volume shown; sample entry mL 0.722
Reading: mL 100
